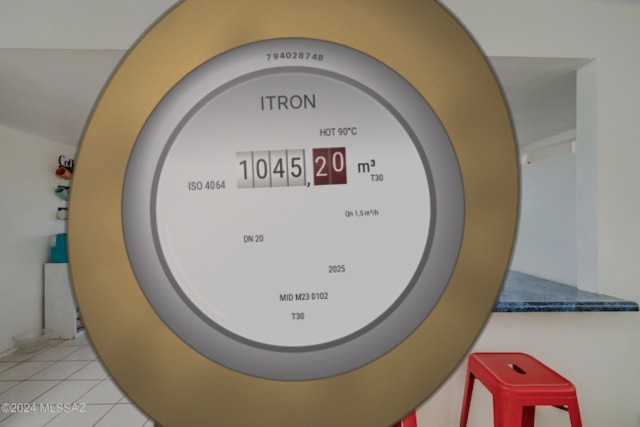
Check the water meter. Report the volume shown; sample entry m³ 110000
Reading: m³ 1045.20
